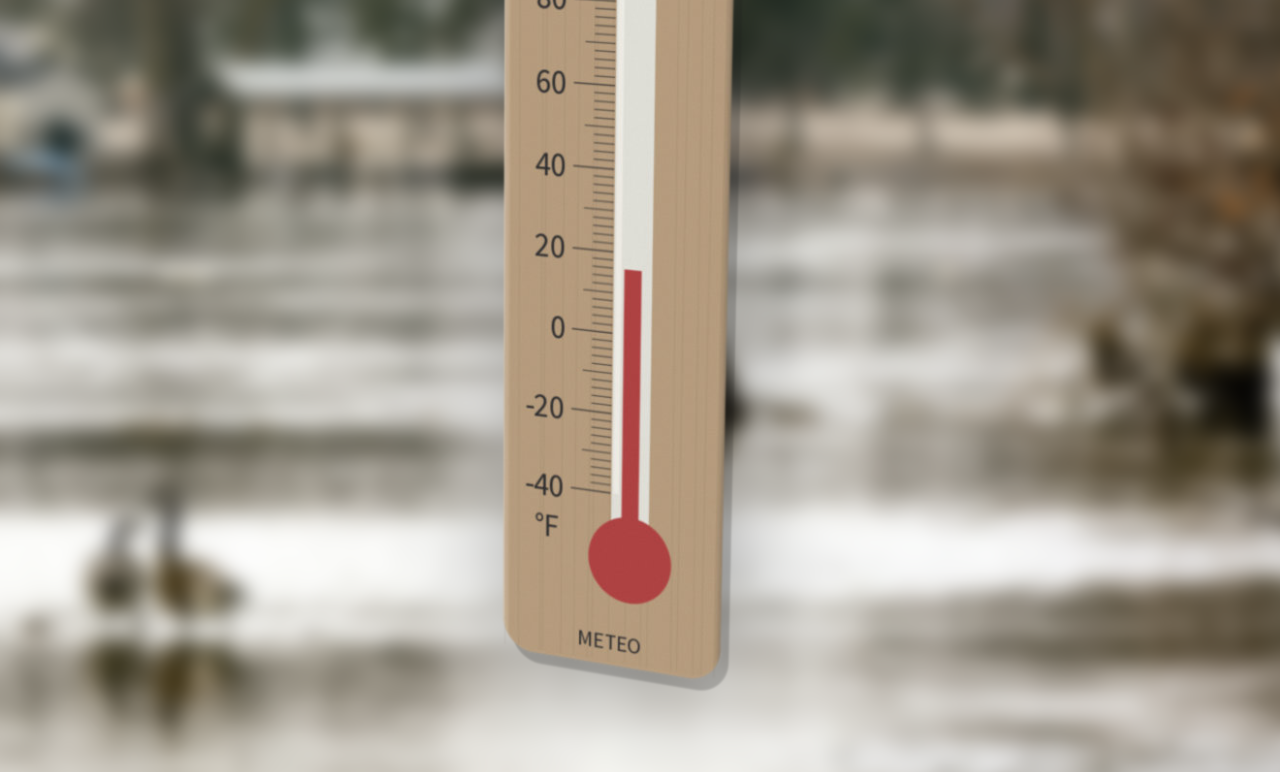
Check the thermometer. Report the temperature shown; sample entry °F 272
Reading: °F 16
